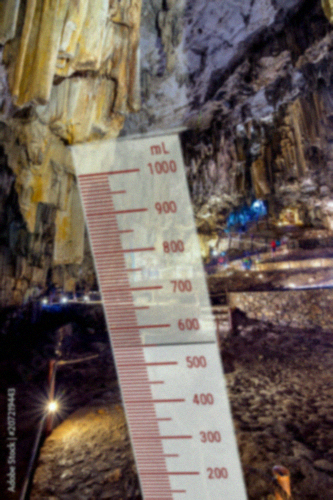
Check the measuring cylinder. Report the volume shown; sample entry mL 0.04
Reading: mL 550
